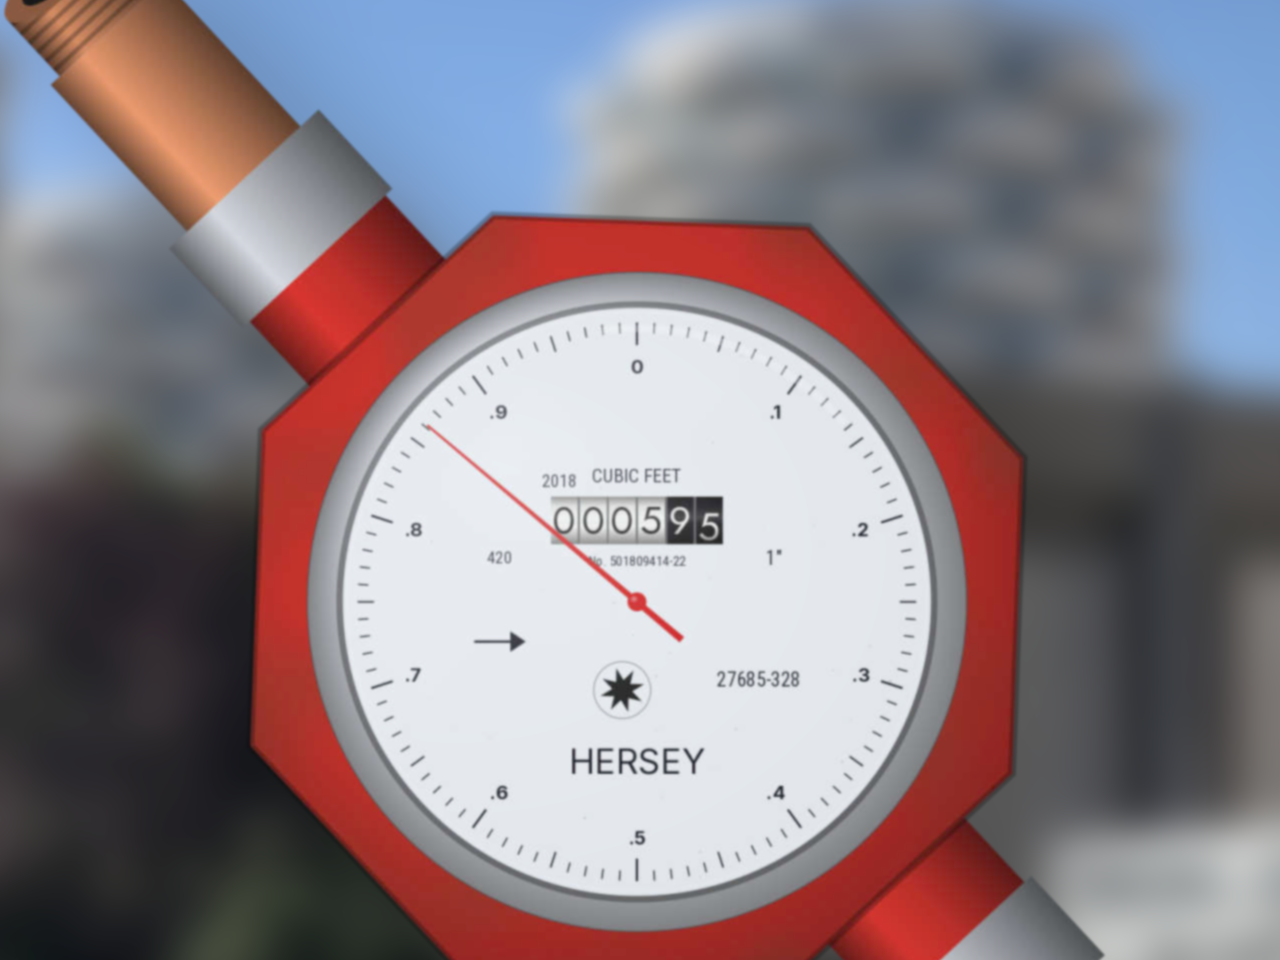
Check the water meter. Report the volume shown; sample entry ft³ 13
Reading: ft³ 594.86
